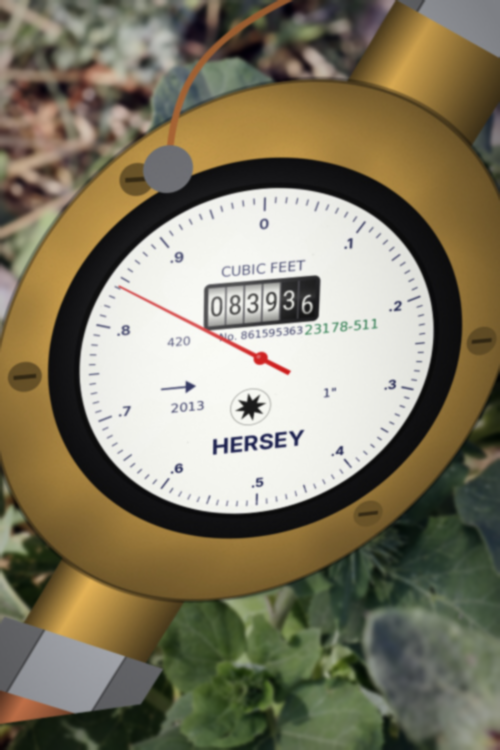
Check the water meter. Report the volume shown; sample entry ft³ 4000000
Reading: ft³ 83935.84
